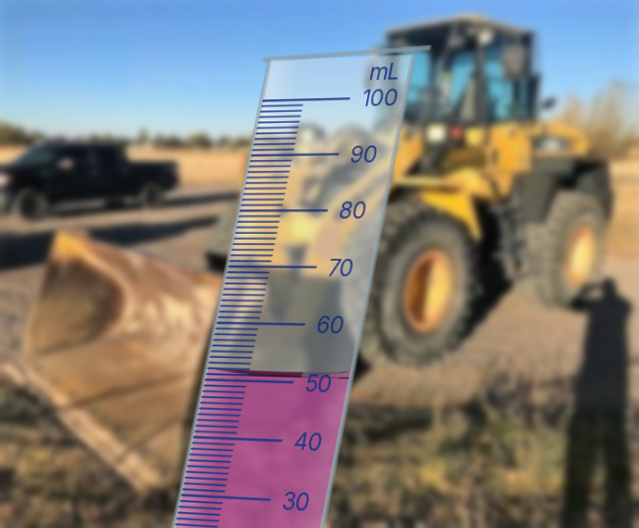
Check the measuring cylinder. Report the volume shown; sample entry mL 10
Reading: mL 51
